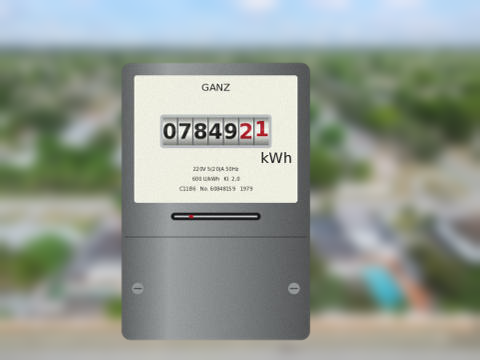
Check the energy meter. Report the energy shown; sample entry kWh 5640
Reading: kWh 7849.21
